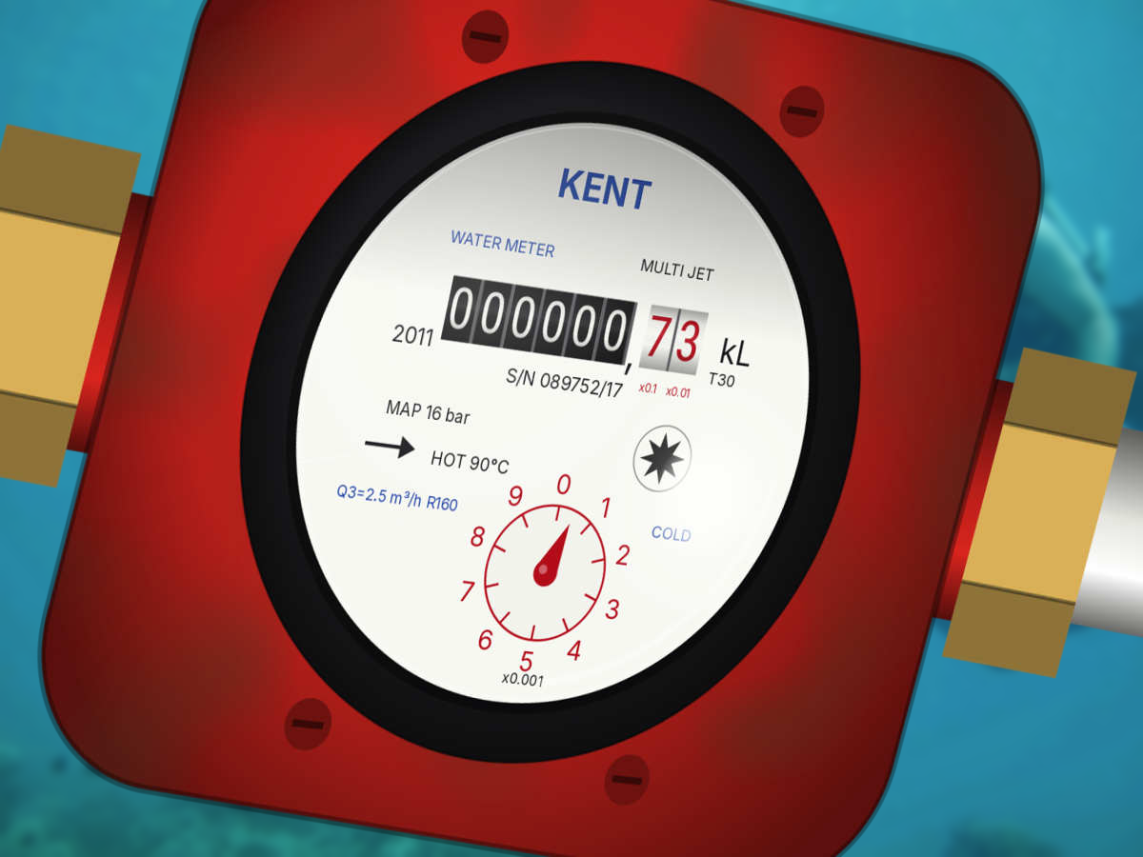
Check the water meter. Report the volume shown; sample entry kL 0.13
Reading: kL 0.730
